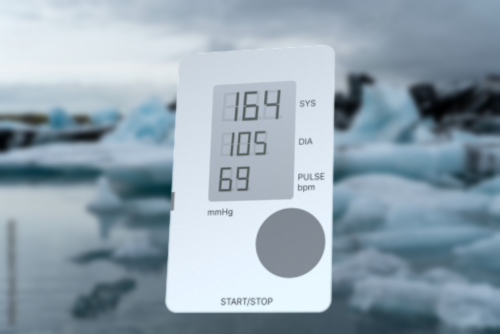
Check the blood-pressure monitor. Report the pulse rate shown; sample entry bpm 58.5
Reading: bpm 69
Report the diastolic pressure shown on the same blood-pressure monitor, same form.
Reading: mmHg 105
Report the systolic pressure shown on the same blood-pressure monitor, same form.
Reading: mmHg 164
